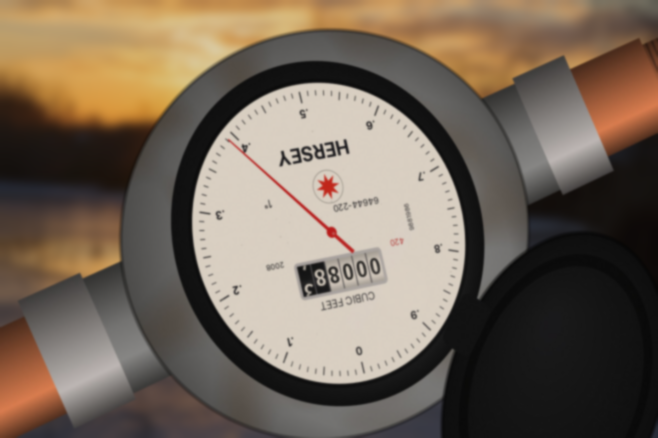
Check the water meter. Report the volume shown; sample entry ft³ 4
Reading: ft³ 883.39
